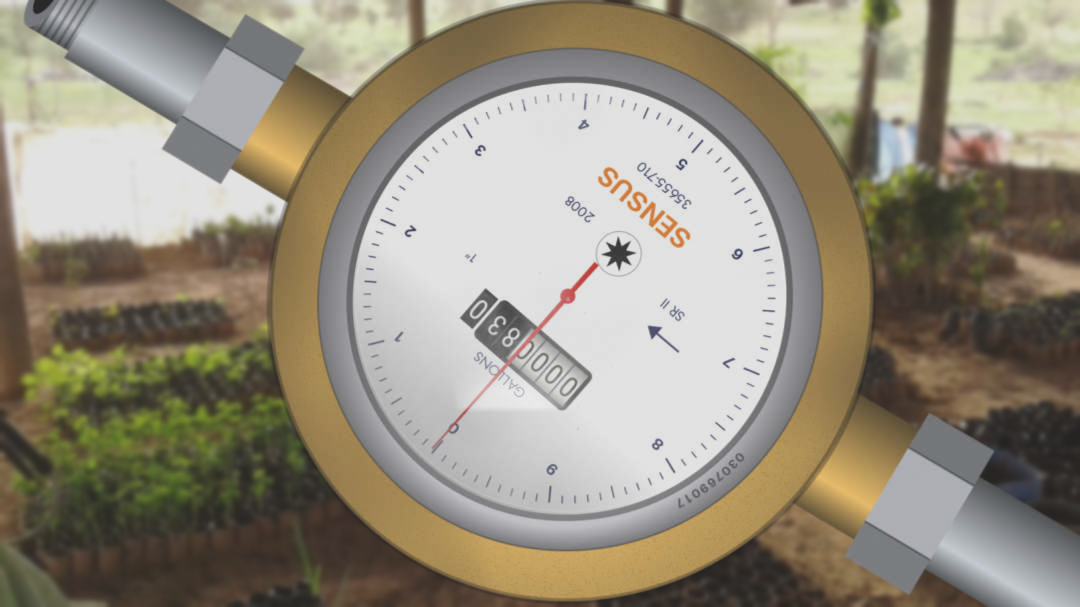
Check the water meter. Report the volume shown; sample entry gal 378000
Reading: gal 830.0
